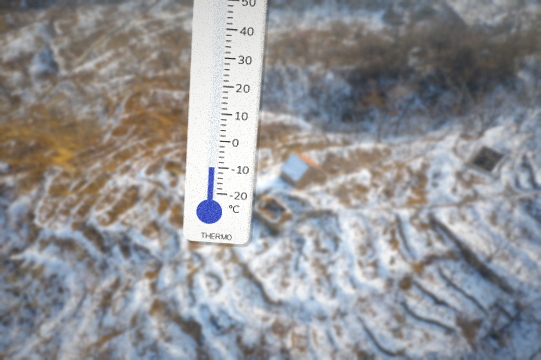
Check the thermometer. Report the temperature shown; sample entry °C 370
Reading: °C -10
